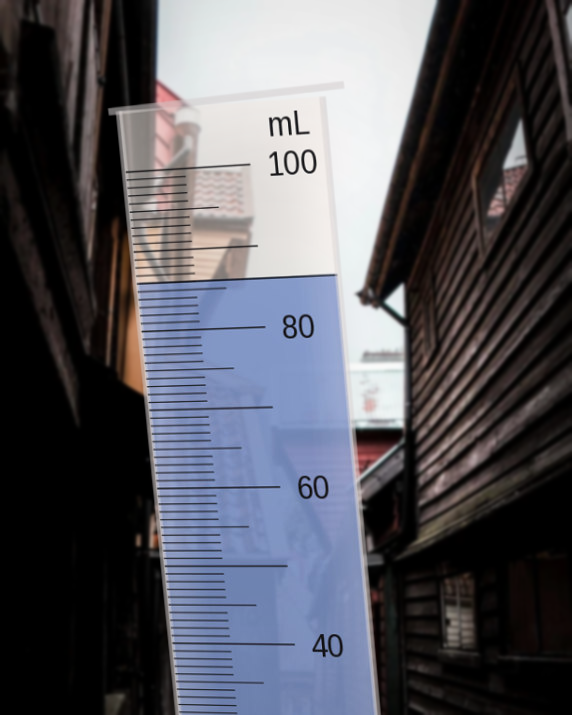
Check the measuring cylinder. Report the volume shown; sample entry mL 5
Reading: mL 86
